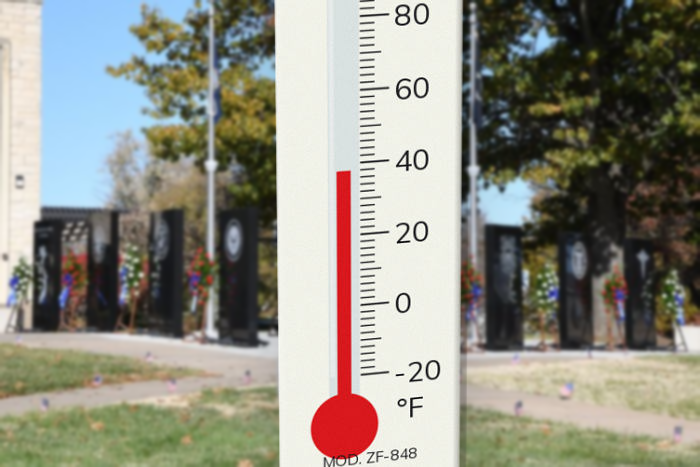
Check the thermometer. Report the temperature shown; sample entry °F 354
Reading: °F 38
